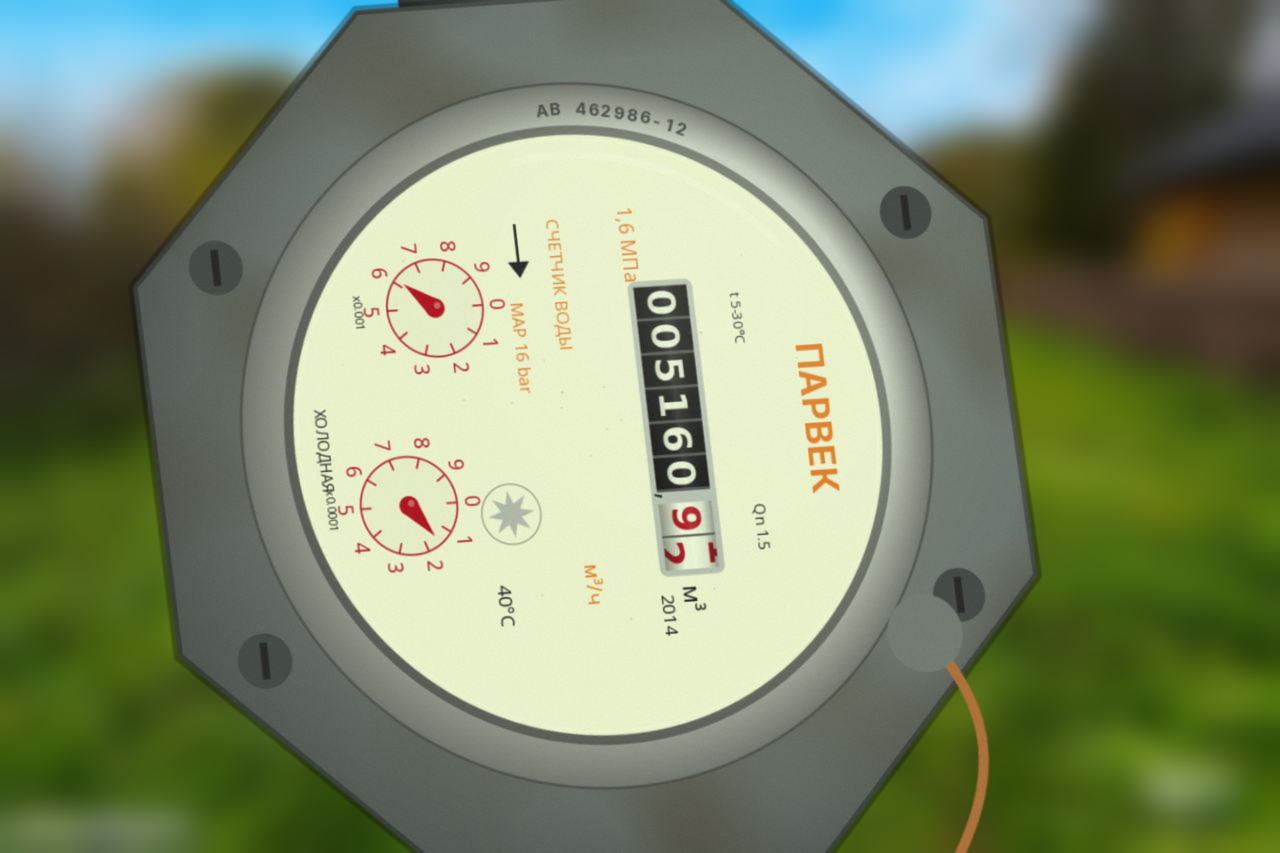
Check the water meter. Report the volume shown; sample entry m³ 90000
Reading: m³ 5160.9161
